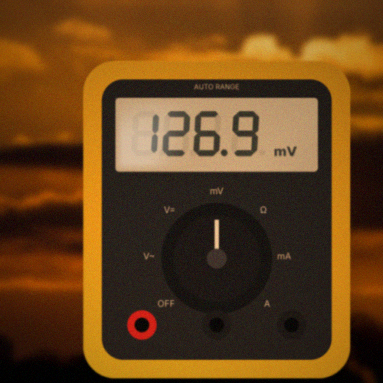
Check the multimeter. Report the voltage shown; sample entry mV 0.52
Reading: mV 126.9
